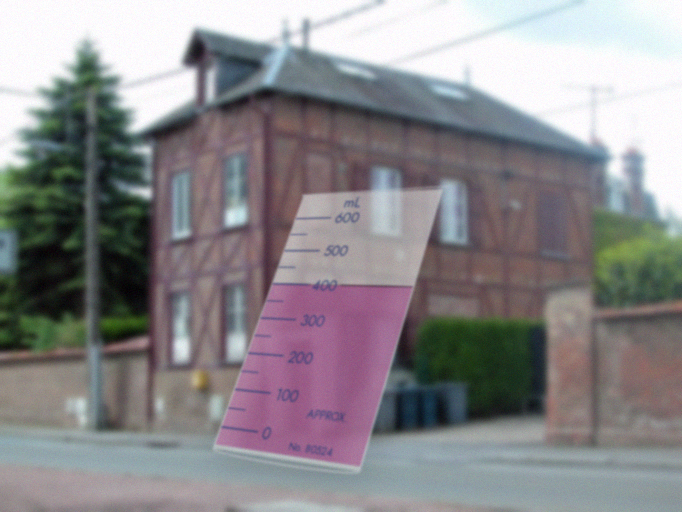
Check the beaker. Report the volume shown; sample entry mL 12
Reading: mL 400
